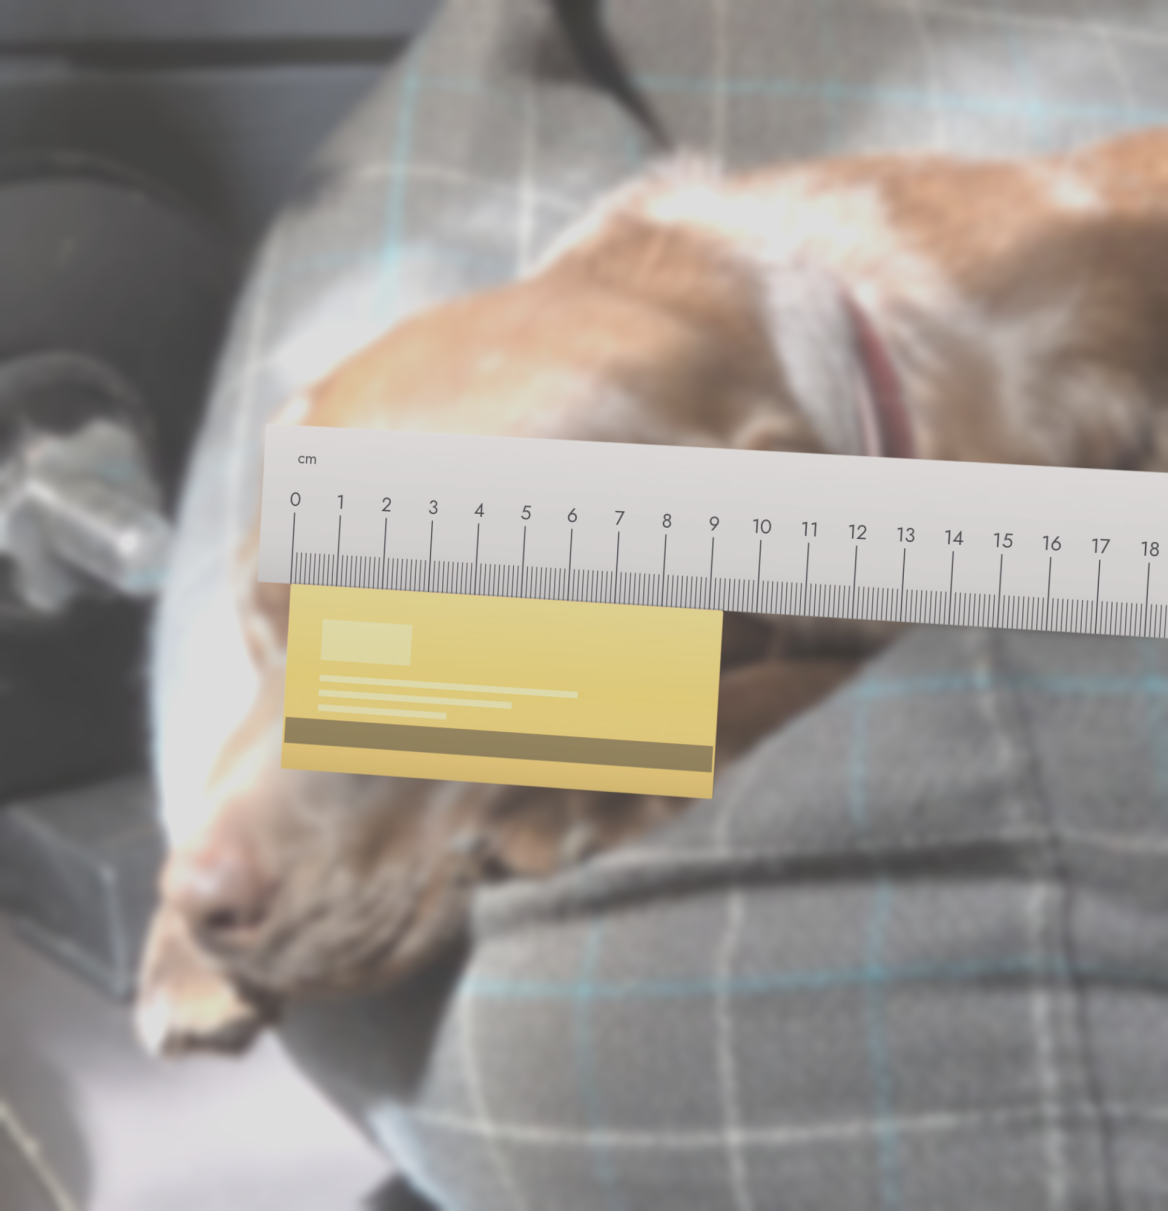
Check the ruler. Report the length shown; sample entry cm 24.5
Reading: cm 9.3
